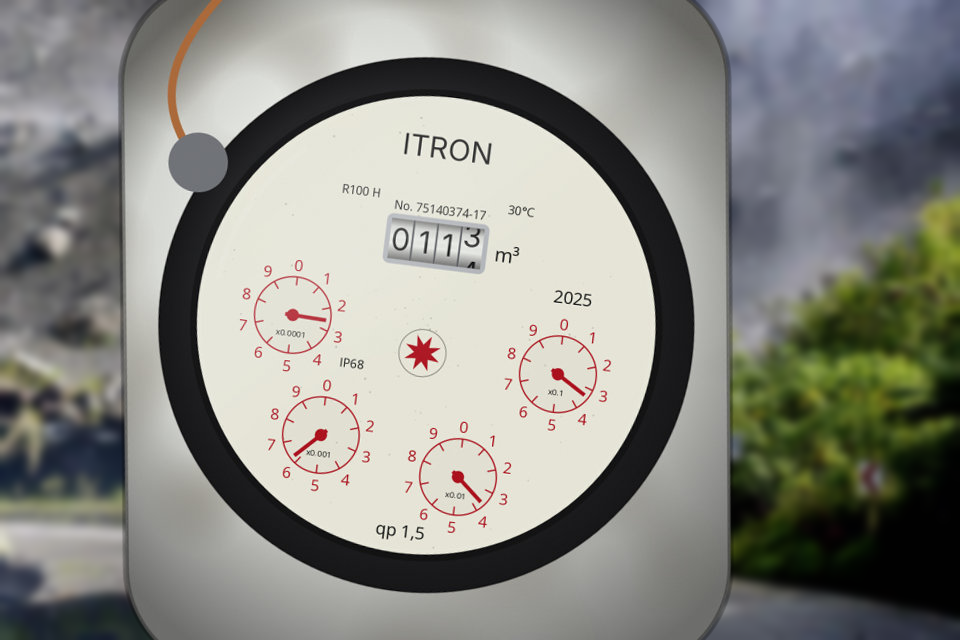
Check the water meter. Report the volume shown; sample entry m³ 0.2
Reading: m³ 113.3362
